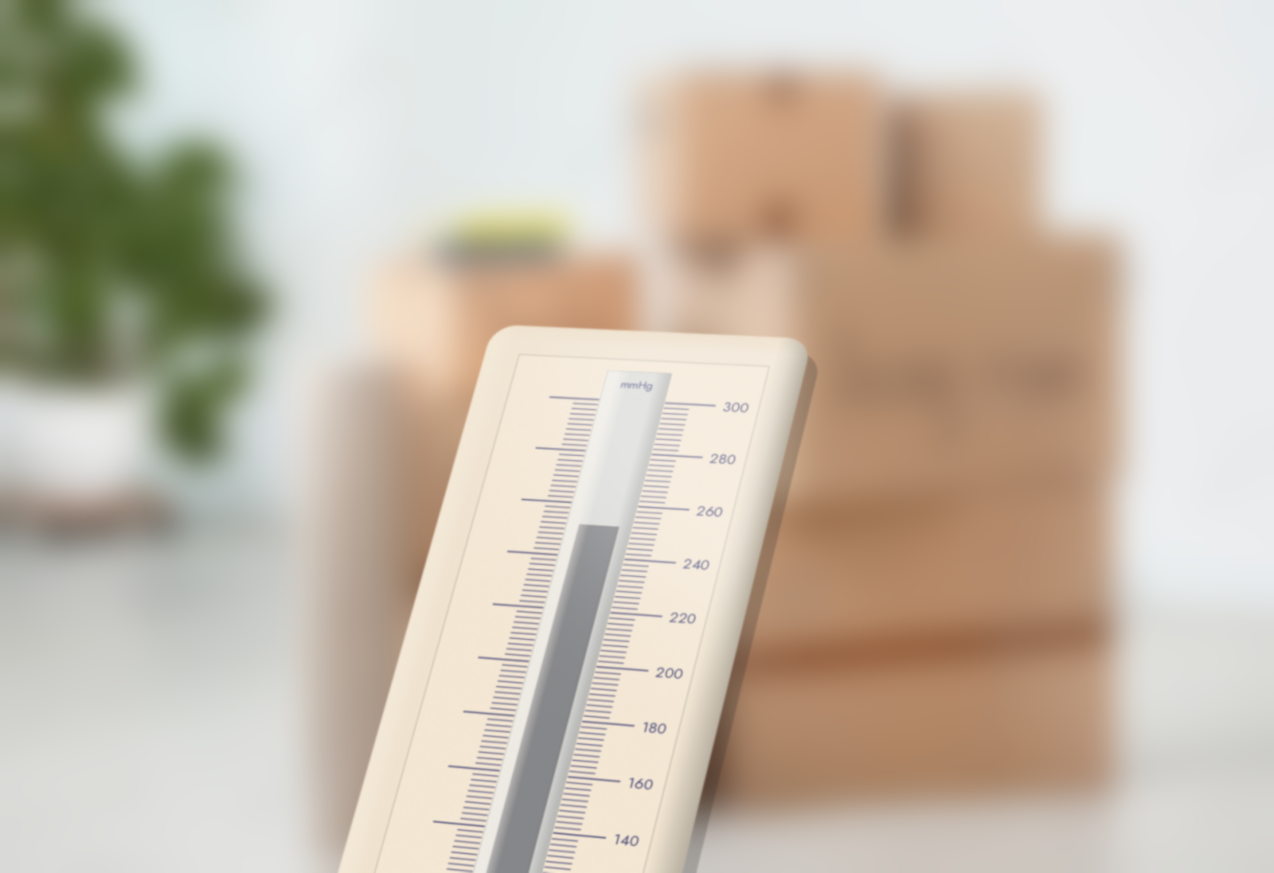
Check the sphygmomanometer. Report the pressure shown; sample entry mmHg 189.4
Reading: mmHg 252
